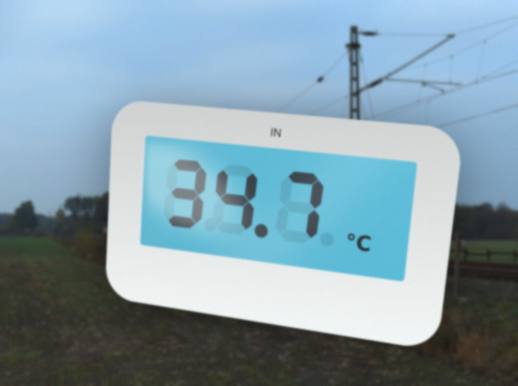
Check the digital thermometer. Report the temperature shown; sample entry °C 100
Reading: °C 34.7
